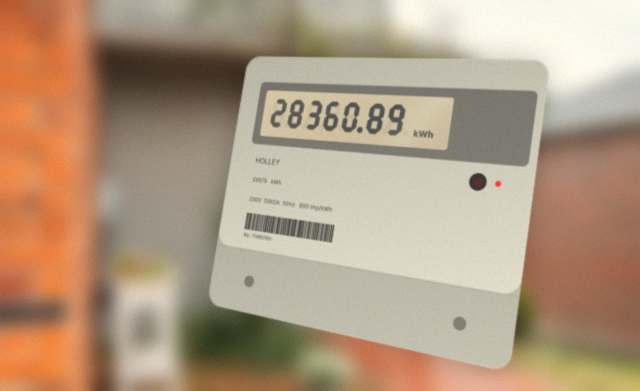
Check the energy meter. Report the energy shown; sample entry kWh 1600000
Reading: kWh 28360.89
